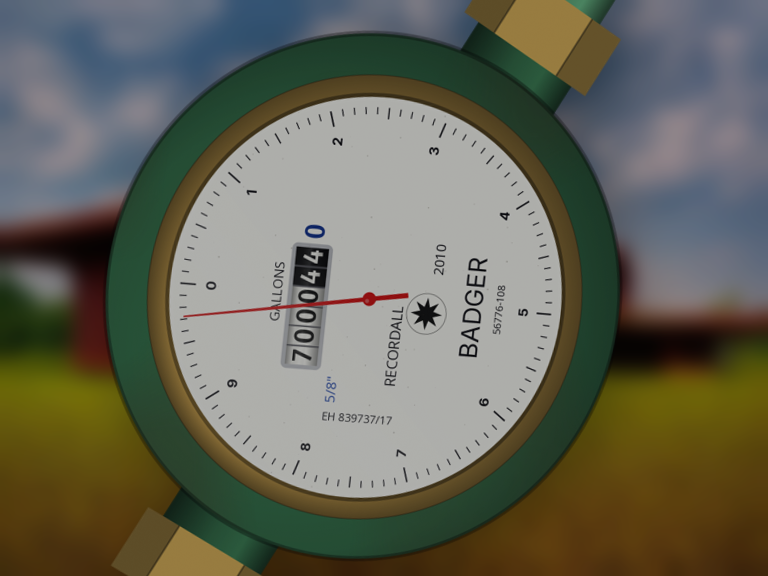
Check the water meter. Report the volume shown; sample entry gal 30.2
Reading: gal 7000439.7
